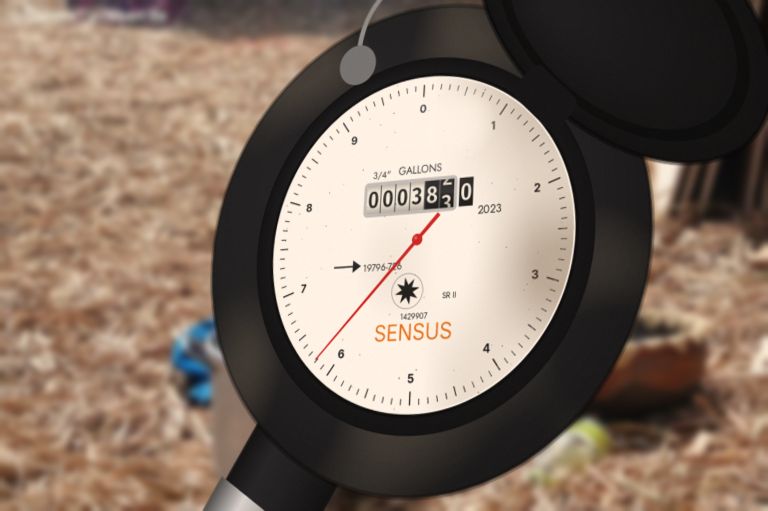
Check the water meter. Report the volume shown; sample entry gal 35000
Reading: gal 3826.2
